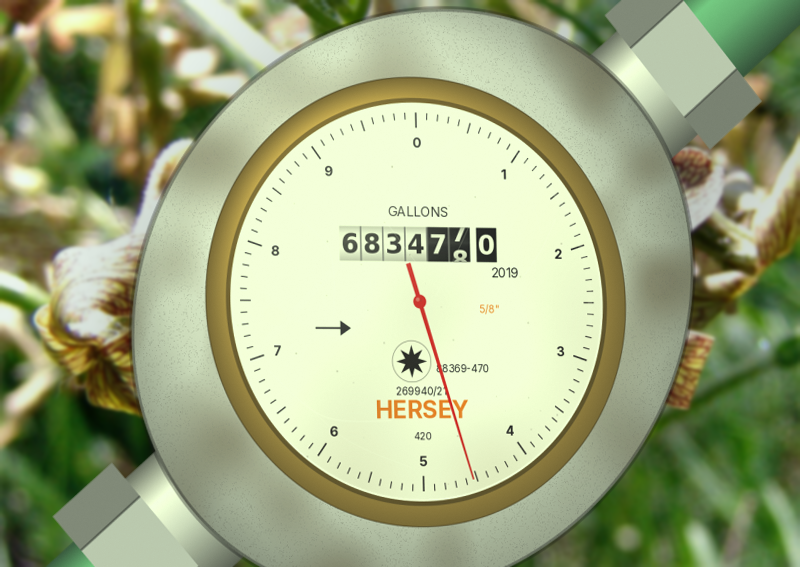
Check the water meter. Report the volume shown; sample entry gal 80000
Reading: gal 6834774.5
